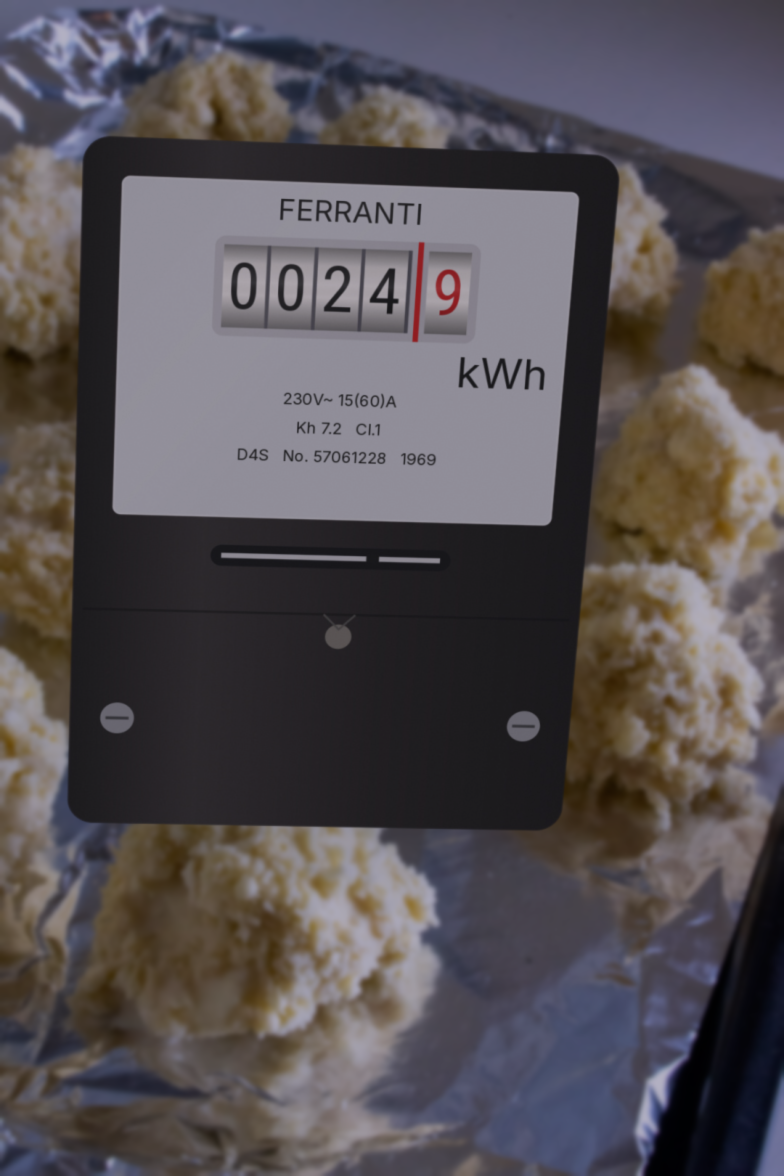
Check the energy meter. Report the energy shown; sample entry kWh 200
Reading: kWh 24.9
